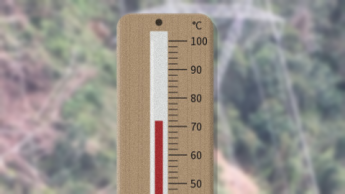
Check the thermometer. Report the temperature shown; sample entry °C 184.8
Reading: °C 72
